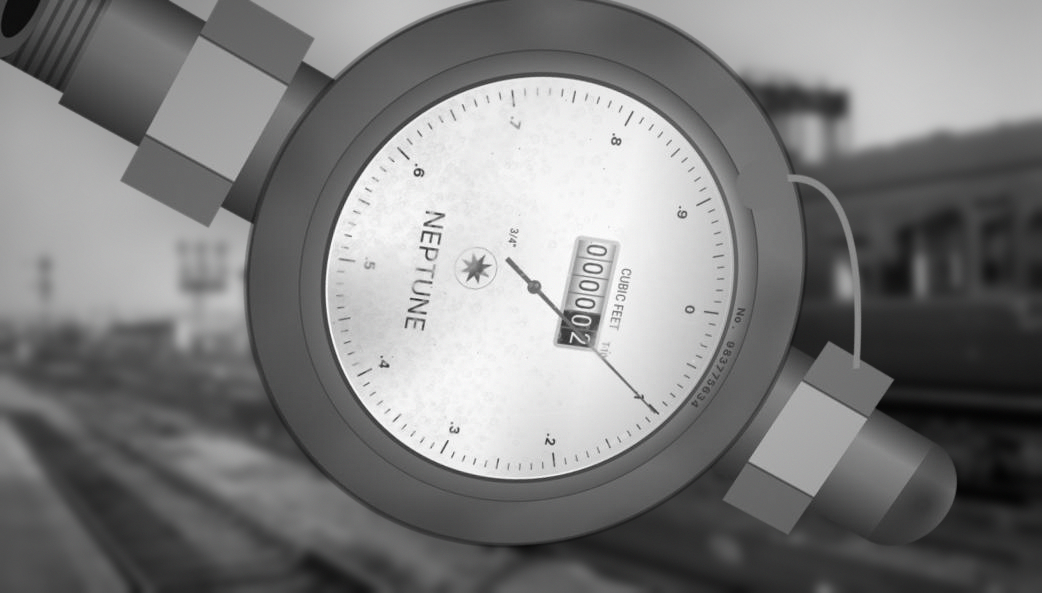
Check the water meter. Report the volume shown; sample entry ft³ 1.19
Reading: ft³ 2.10
